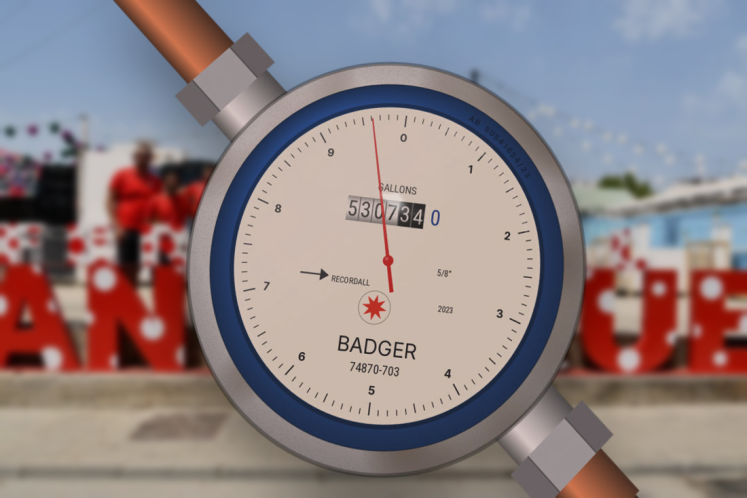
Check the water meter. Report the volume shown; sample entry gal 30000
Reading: gal 5307339.6
